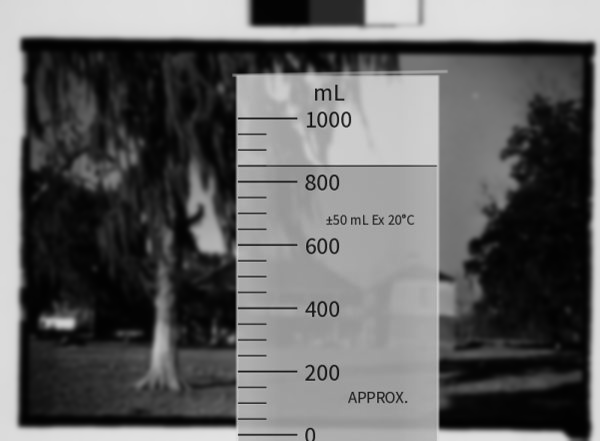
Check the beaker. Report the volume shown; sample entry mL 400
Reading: mL 850
